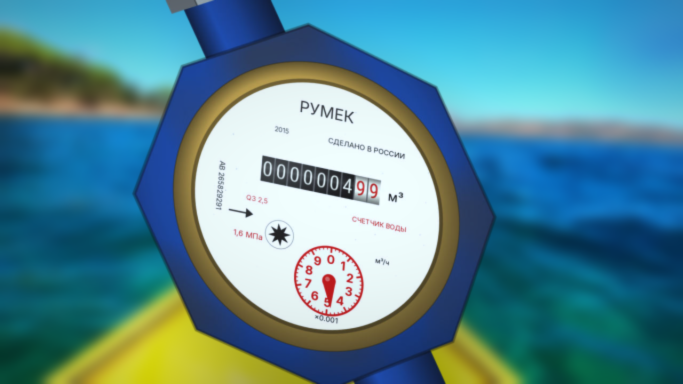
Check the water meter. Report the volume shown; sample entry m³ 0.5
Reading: m³ 4.994
